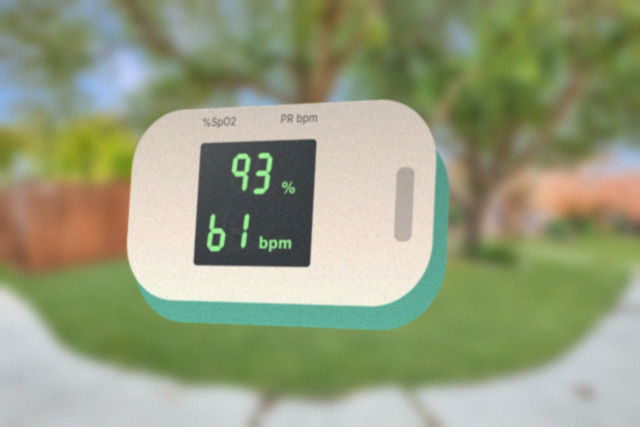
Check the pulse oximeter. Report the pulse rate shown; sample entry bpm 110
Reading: bpm 61
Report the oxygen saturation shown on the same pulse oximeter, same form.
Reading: % 93
